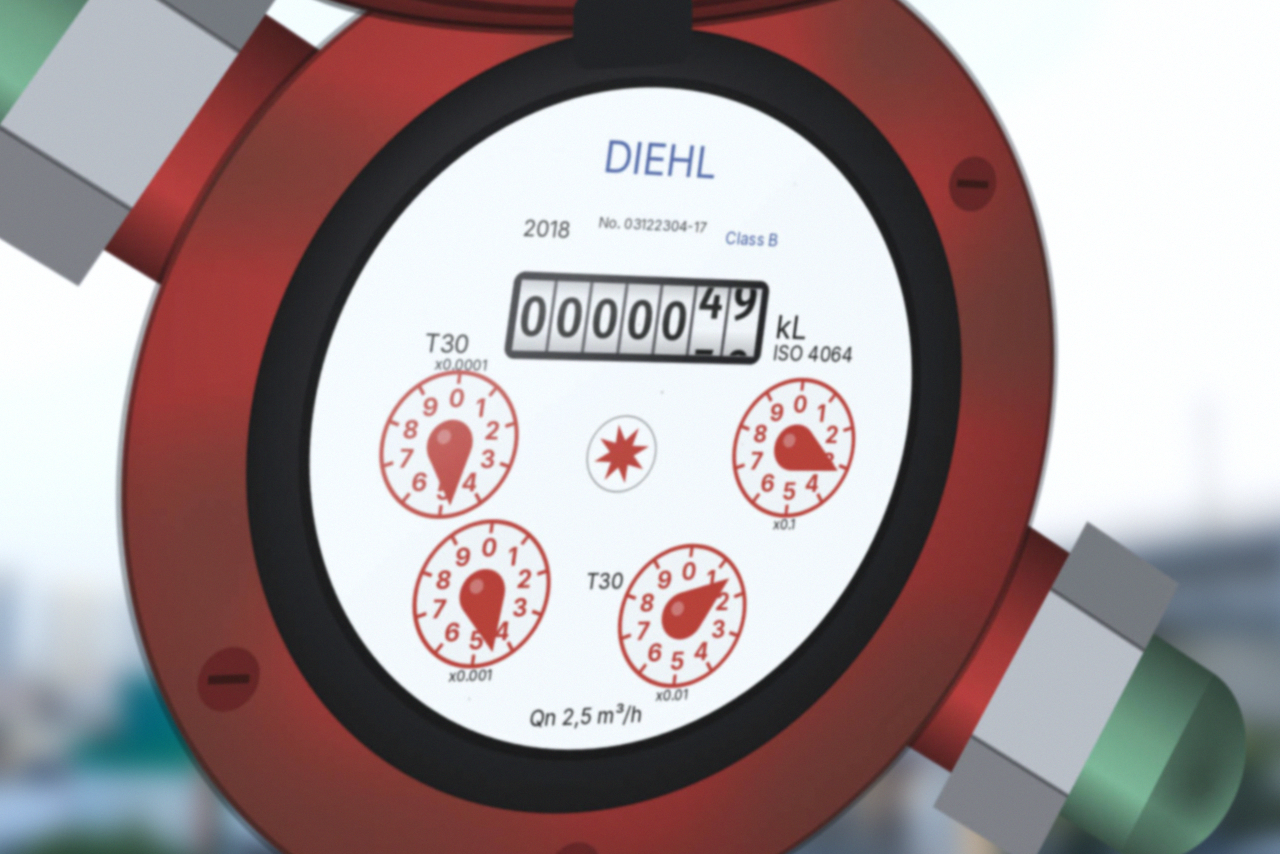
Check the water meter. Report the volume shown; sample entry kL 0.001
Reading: kL 49.3144
